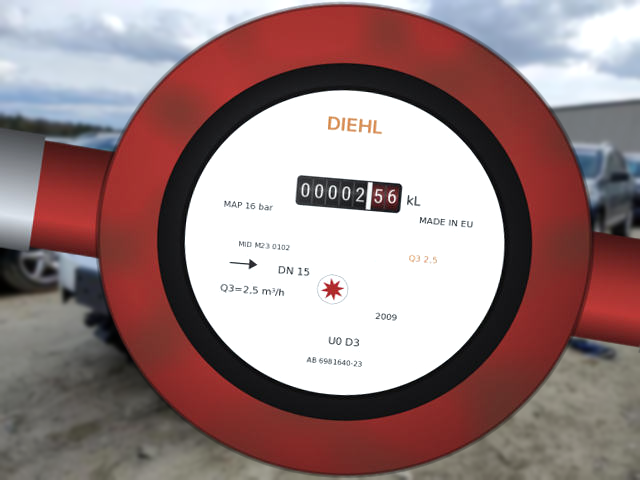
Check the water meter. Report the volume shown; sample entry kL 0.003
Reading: kL 2.56
